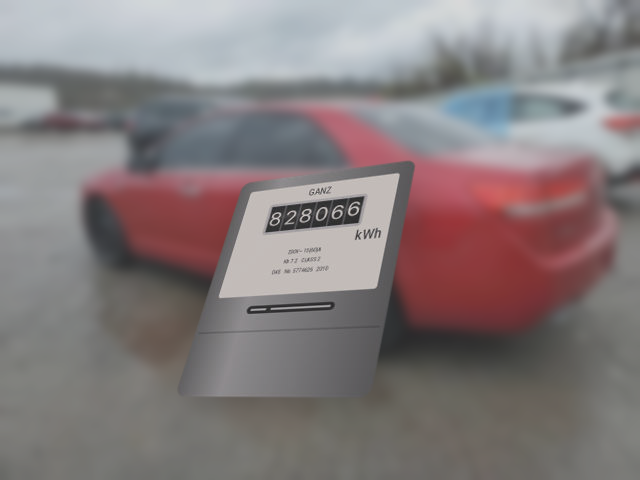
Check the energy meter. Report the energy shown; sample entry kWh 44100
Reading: kWh 828066
